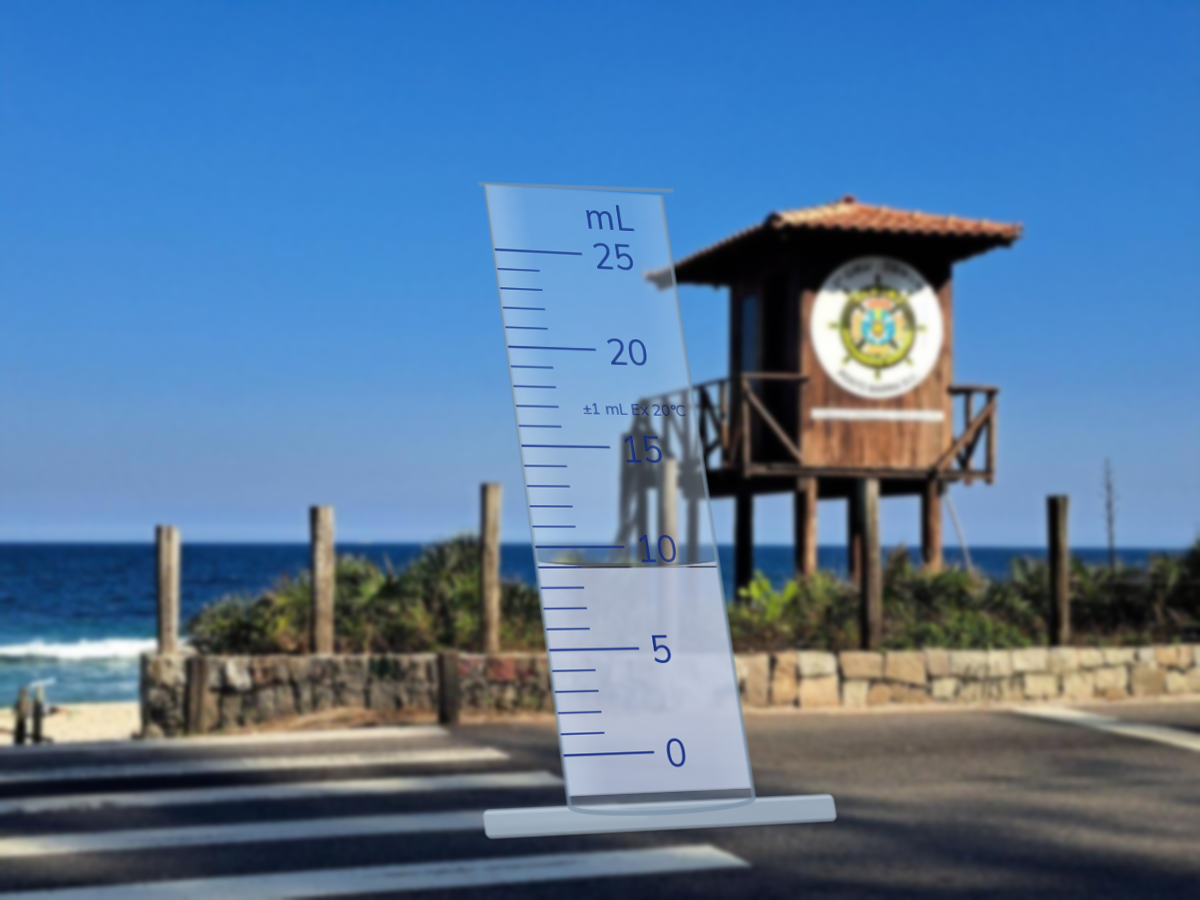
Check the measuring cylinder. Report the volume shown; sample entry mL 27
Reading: mL 9
